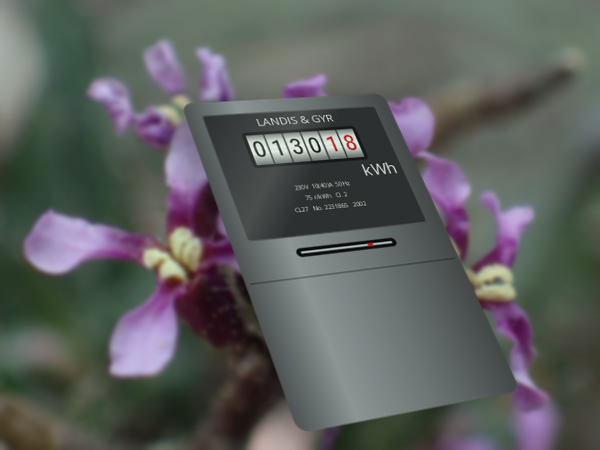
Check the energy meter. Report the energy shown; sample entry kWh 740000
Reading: kWh 130.18
